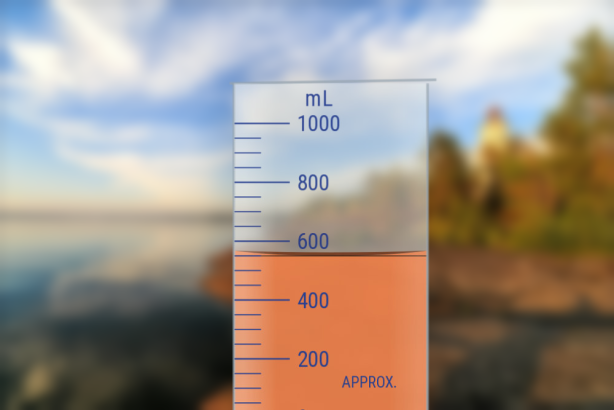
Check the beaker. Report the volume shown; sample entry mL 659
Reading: mL 550
